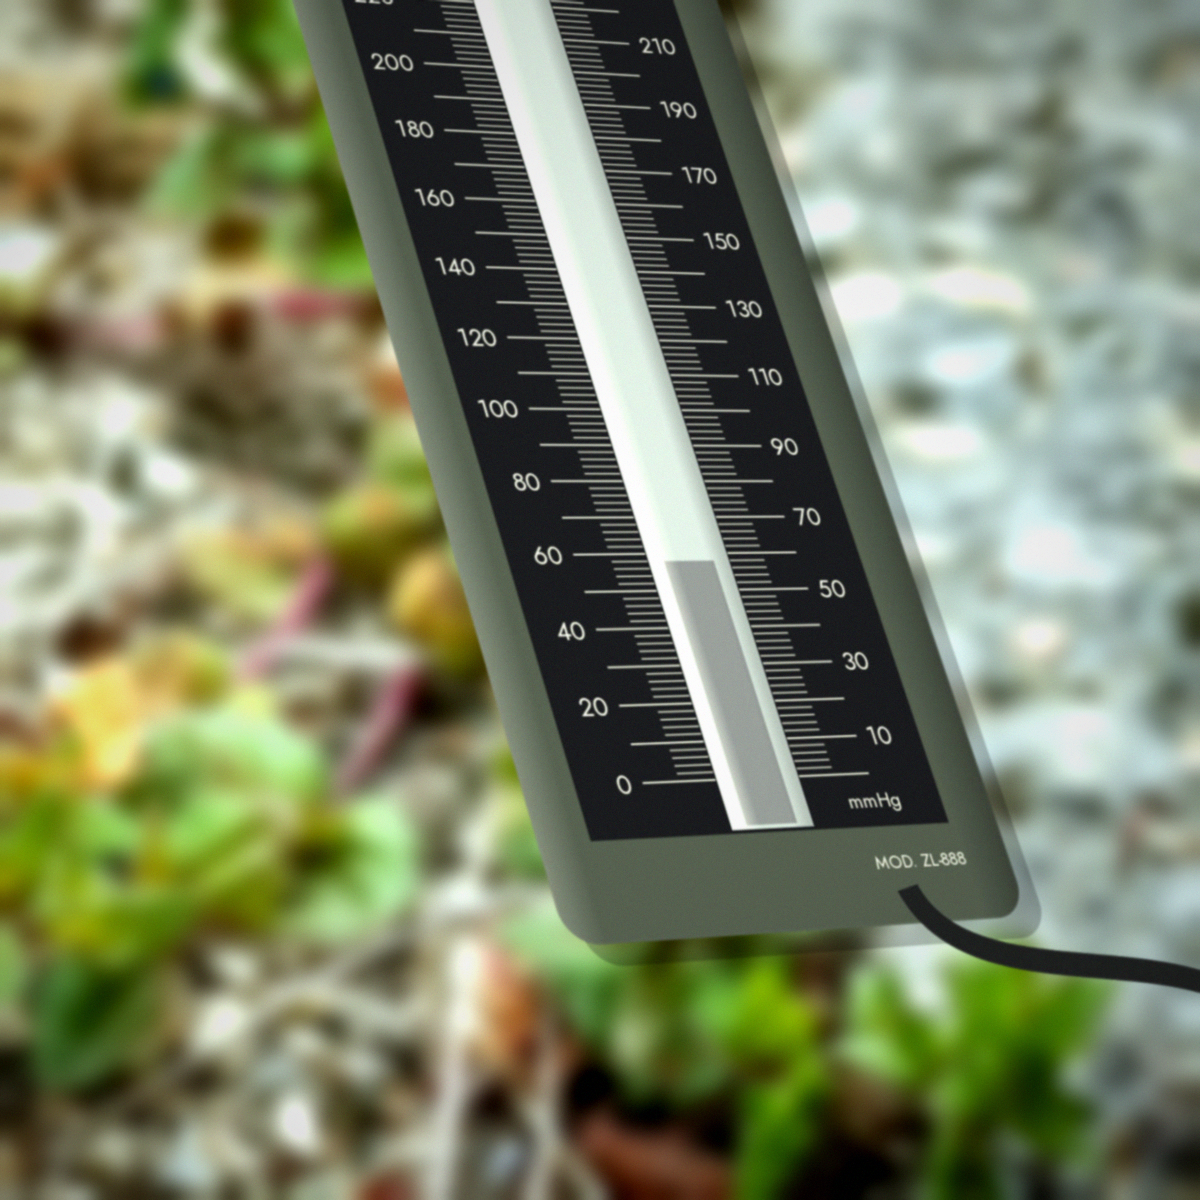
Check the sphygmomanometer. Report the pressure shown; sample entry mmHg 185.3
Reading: mmHg 58
